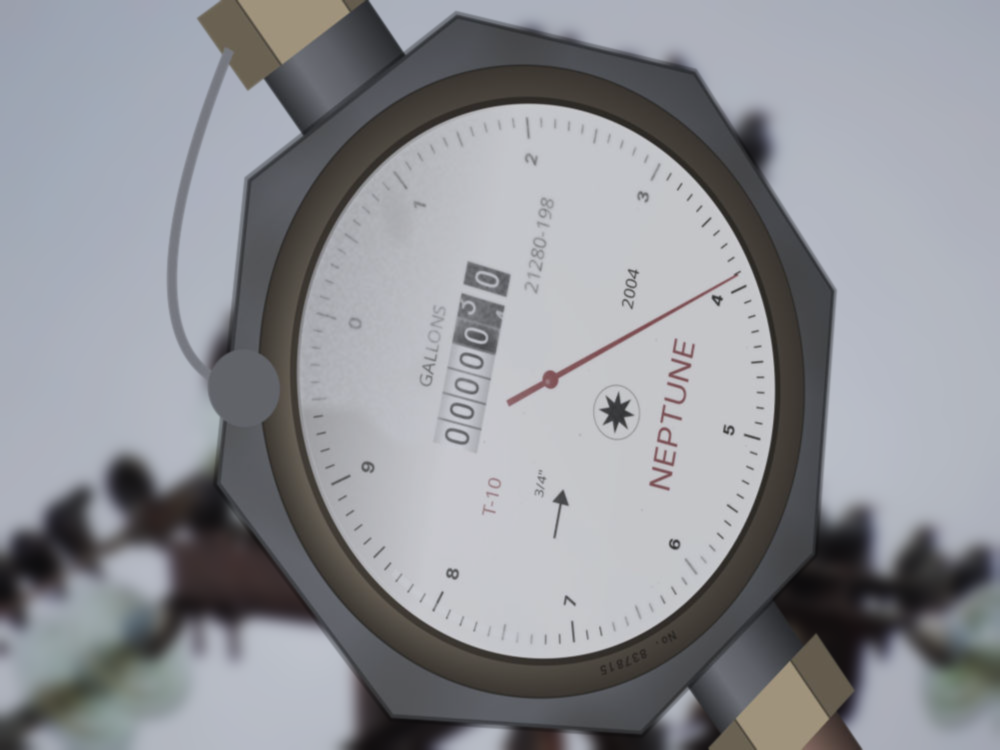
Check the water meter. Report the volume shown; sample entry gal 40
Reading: gal 33.9
